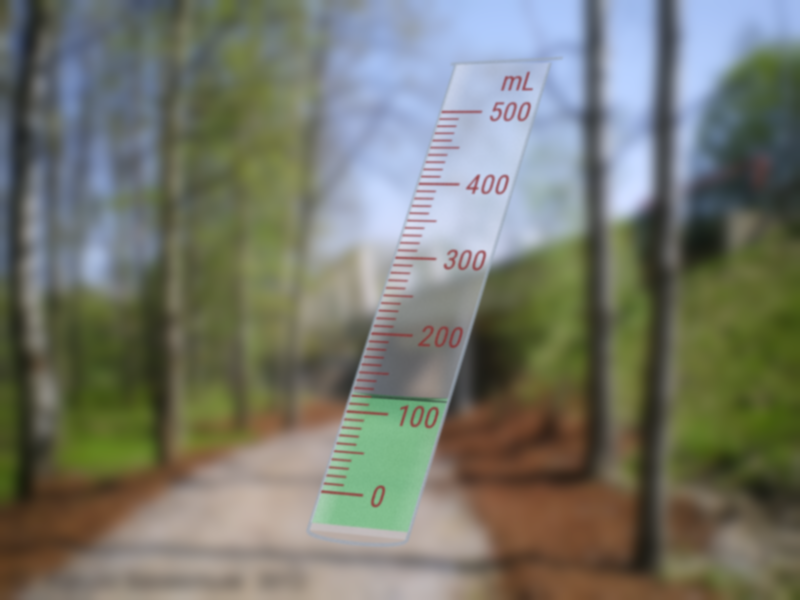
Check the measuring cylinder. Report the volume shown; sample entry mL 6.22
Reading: mL 120
